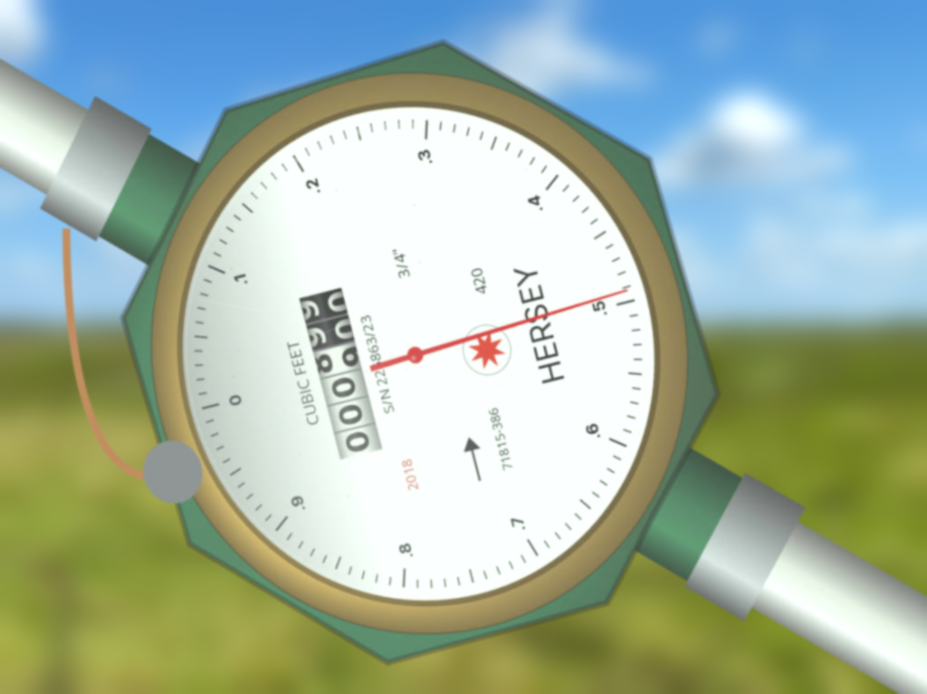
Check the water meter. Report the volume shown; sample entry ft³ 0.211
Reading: ft³ 899.49
